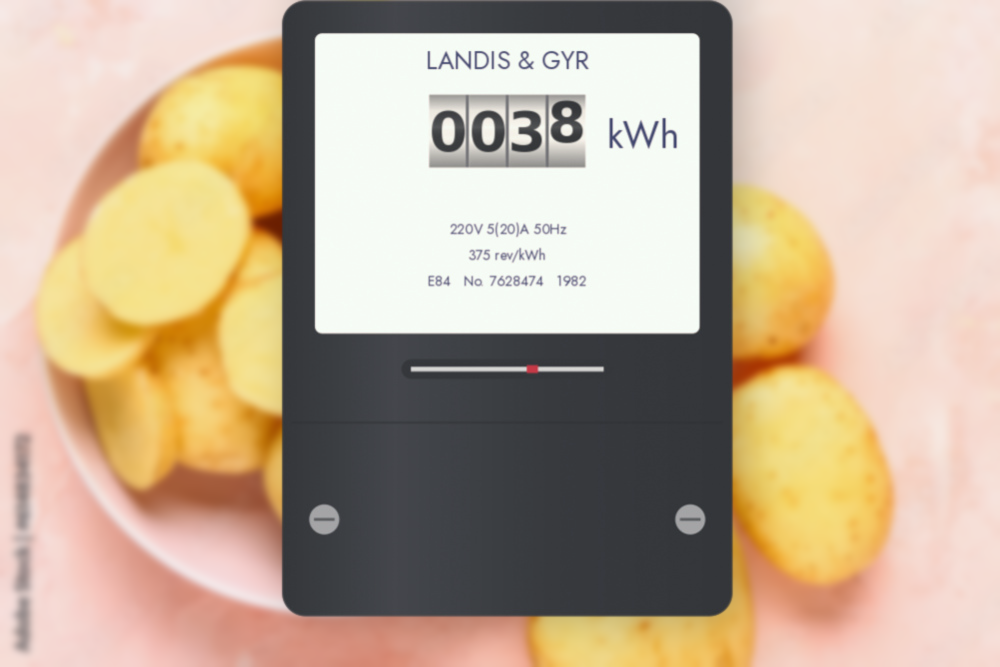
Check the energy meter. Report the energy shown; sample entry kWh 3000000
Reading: kWh 38
